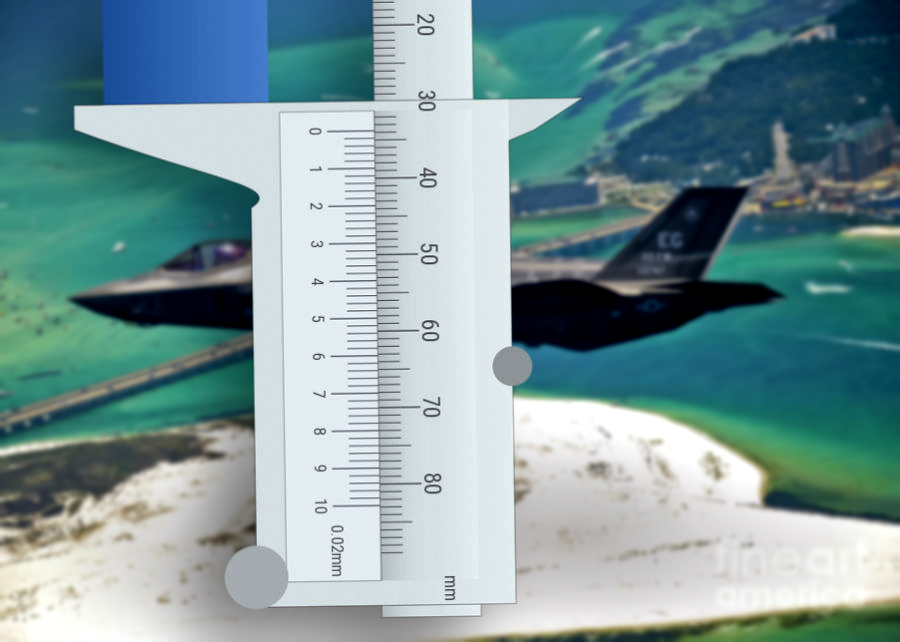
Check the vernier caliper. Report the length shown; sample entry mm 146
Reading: mm 33.8
